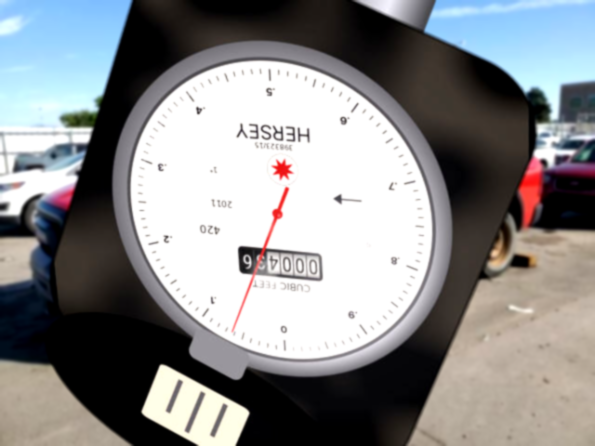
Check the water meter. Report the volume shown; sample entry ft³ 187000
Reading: ft³ 436.06
